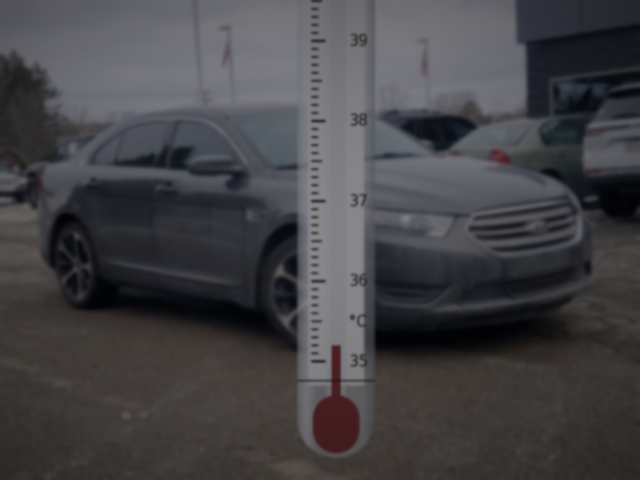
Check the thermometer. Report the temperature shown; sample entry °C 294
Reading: °C 35.2
